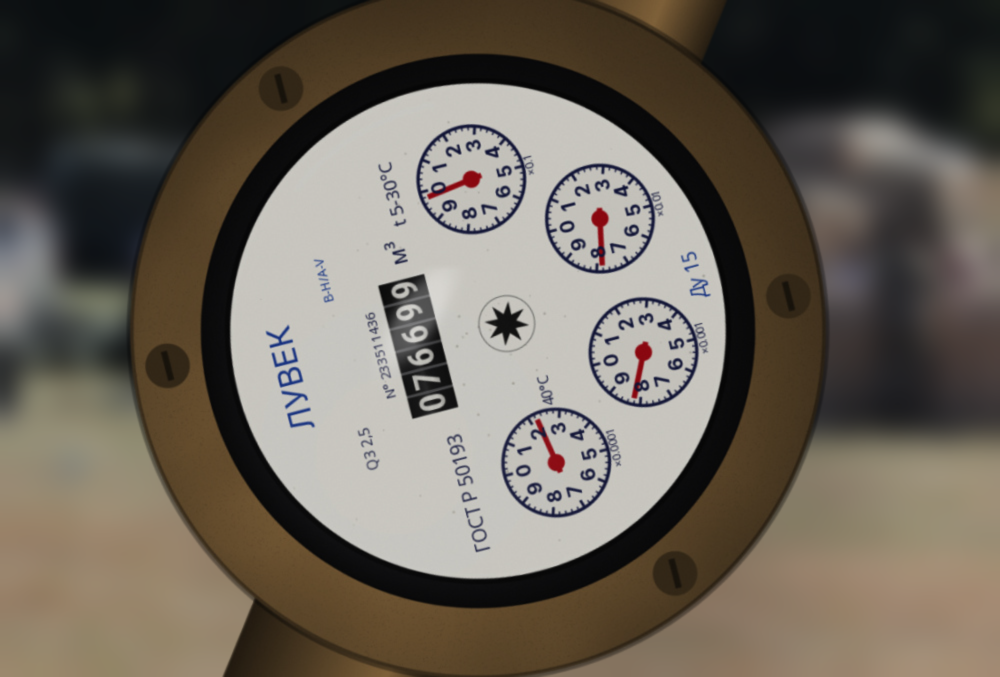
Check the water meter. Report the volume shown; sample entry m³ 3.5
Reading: m³ 76698.9782
